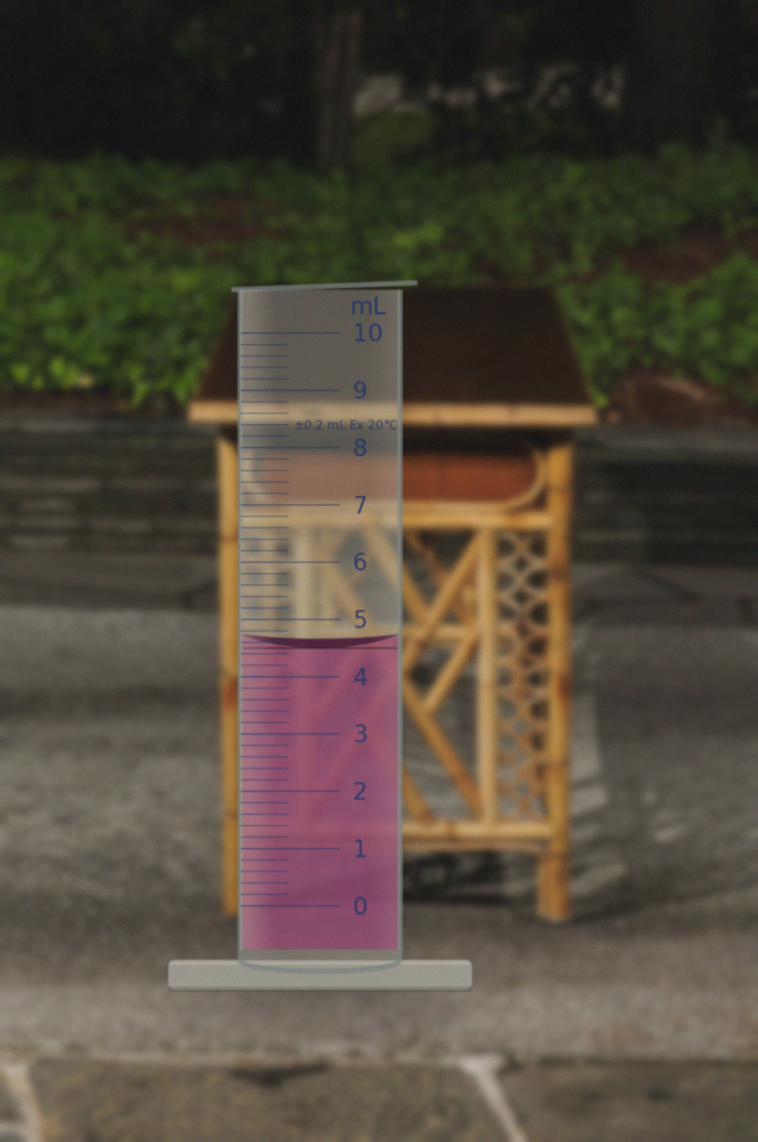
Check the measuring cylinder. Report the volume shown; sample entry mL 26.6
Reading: mL 4.5
